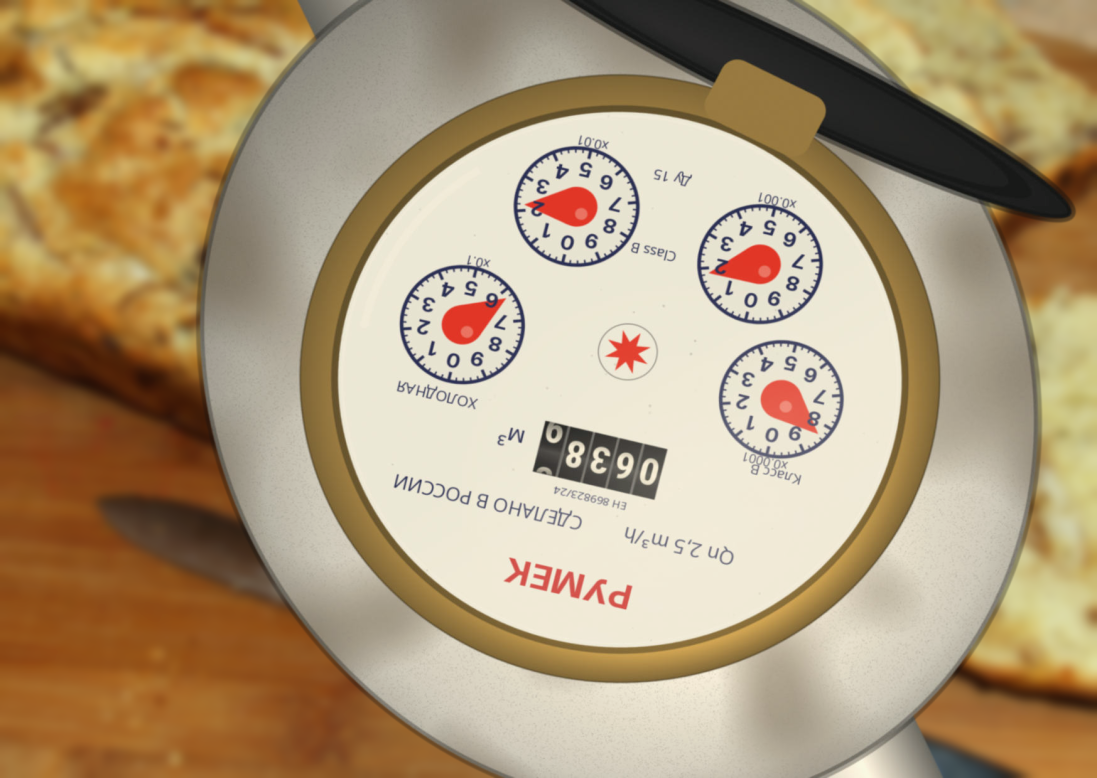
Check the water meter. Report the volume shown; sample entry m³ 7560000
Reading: m³ 6388.6218
